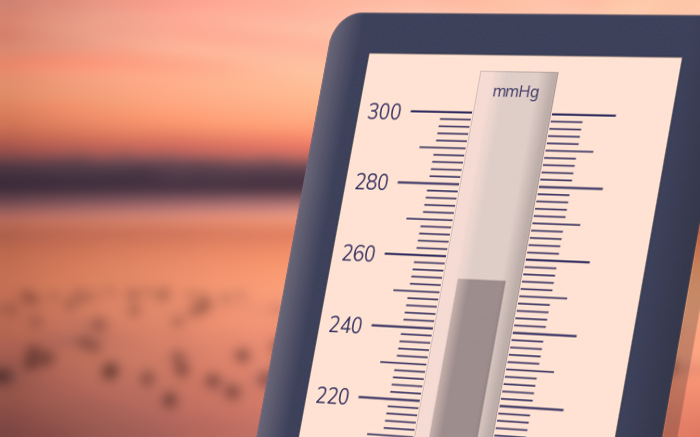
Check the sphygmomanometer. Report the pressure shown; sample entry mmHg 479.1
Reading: mmHg 254
